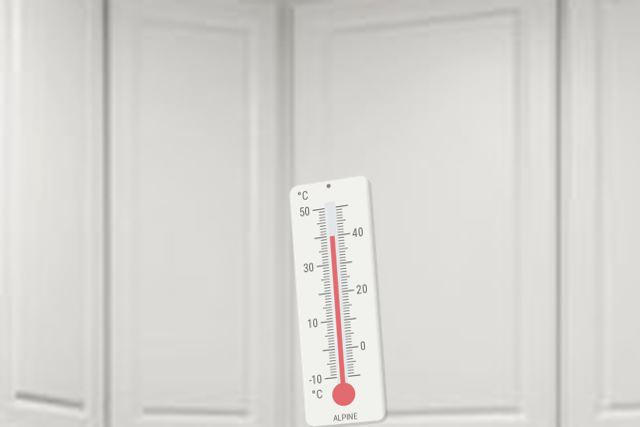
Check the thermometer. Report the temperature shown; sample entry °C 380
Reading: °C 40
